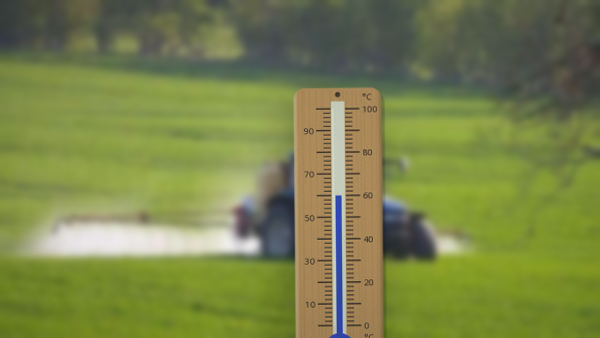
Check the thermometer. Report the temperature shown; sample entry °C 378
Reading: °C 60
